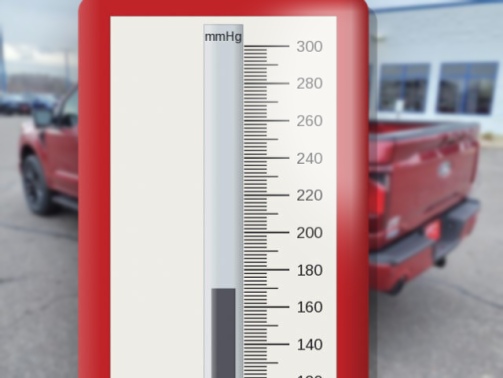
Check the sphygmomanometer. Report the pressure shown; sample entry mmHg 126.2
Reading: mmHg 170
